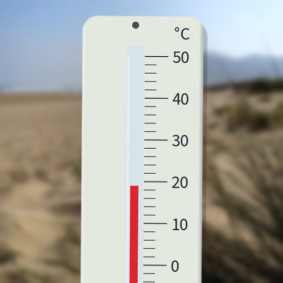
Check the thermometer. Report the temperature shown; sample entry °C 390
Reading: °C 19
